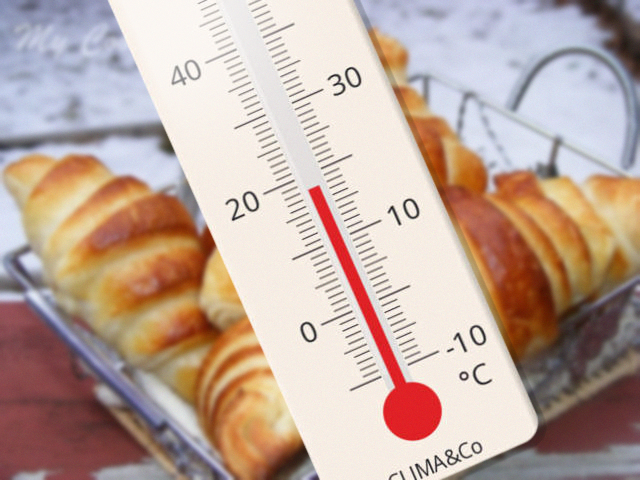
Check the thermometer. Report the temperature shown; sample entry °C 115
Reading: °C 18
